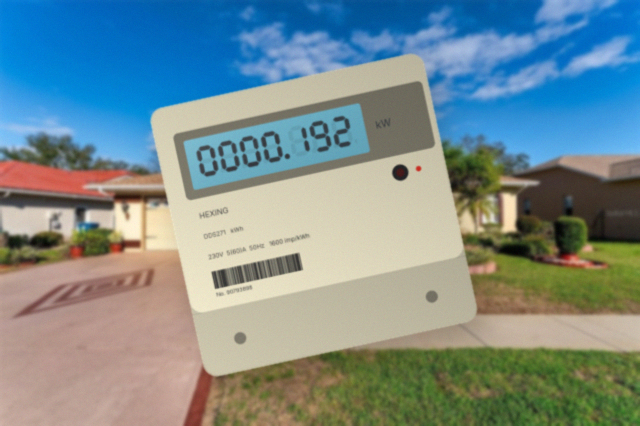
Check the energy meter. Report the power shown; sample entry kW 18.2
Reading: kW 0.192
